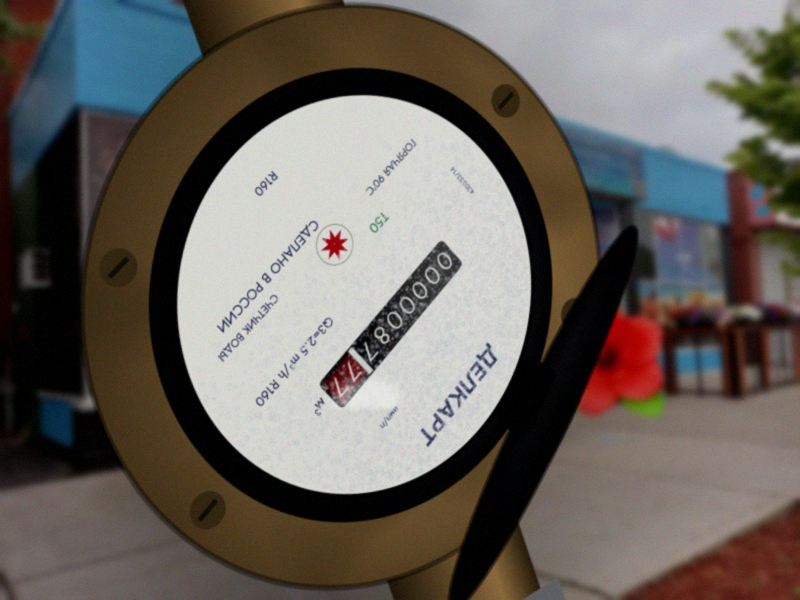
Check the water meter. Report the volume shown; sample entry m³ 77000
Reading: m³ 87.77
